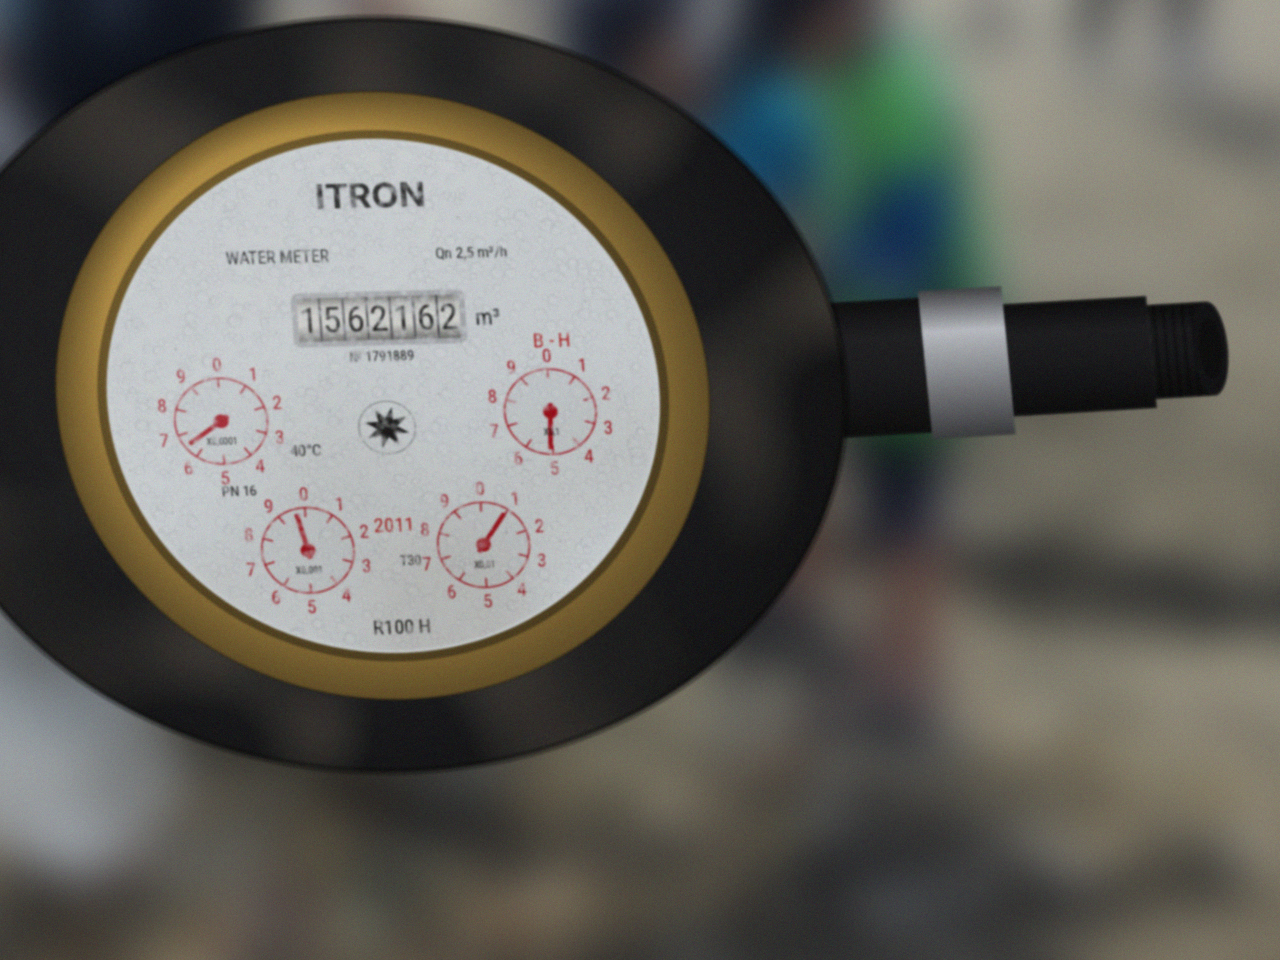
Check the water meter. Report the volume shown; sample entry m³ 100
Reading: m³ 1562162.5096
